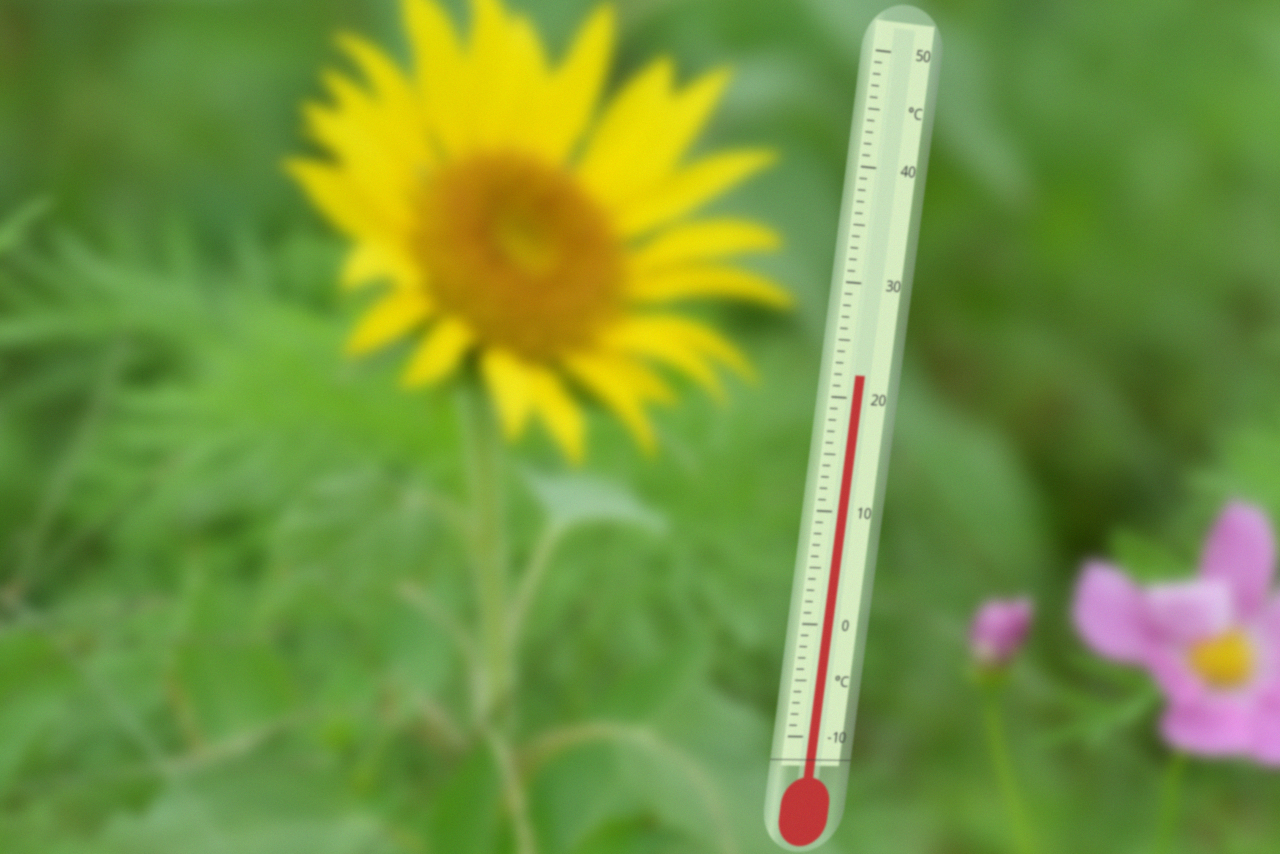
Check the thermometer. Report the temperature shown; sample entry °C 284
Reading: °C 22
